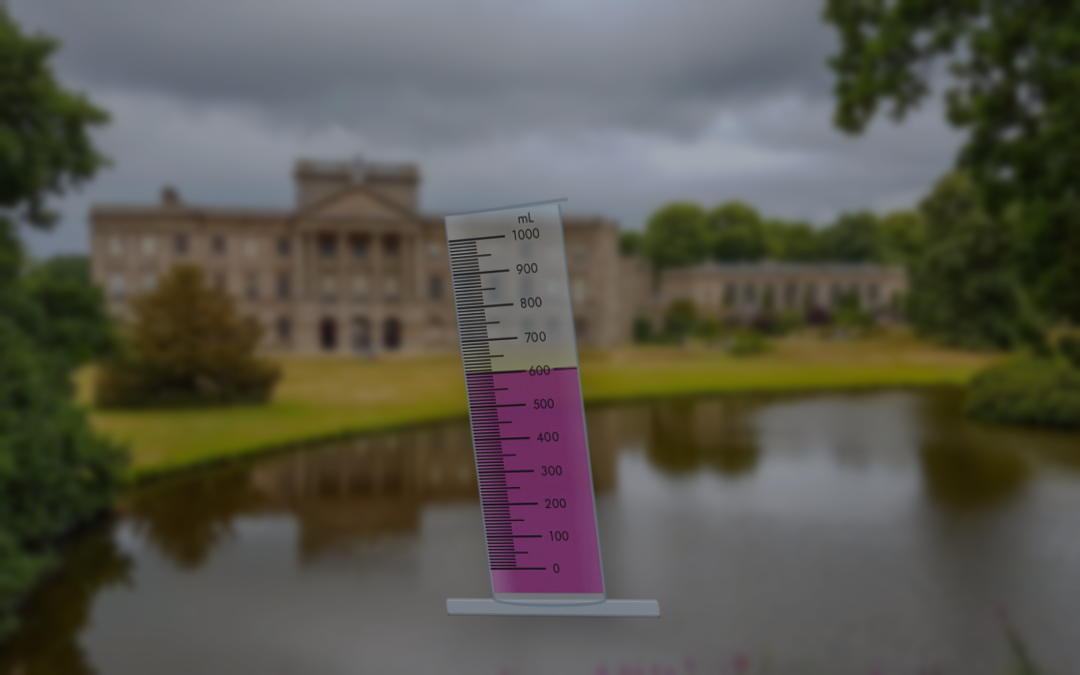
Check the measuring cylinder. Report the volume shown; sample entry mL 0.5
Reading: mL 600
